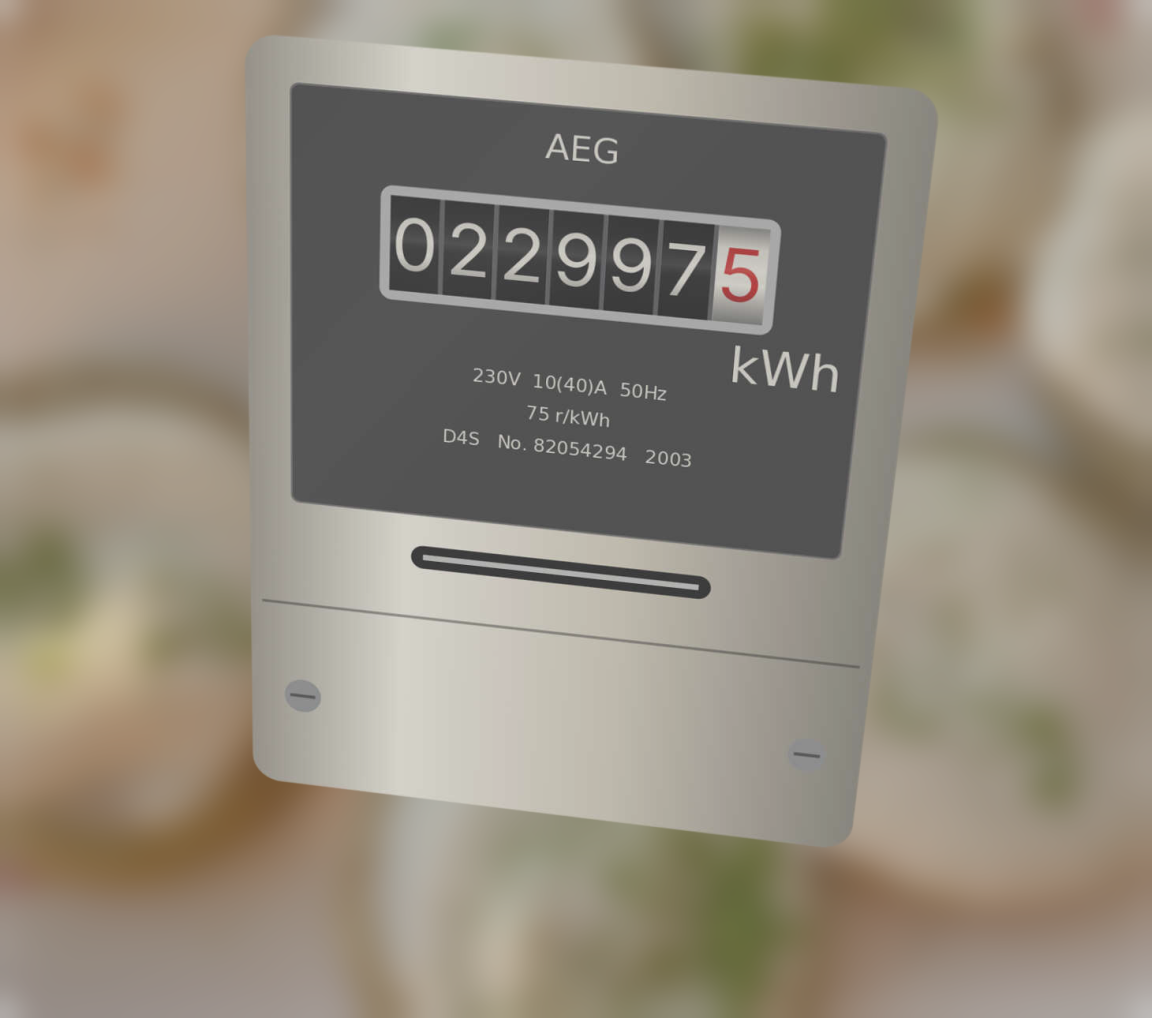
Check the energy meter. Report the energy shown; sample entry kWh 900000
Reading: kWh 22997.5
